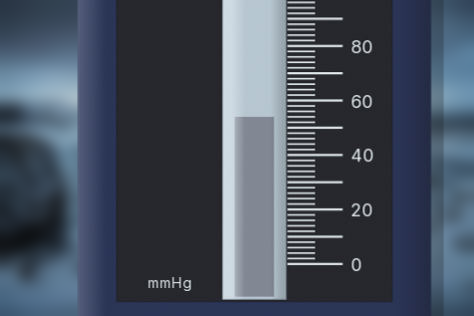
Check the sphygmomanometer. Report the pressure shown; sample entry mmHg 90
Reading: mmHg 54
